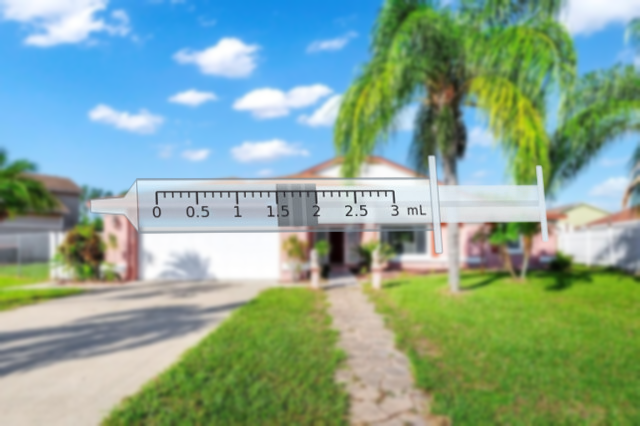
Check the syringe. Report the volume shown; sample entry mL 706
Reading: mL 1.5
